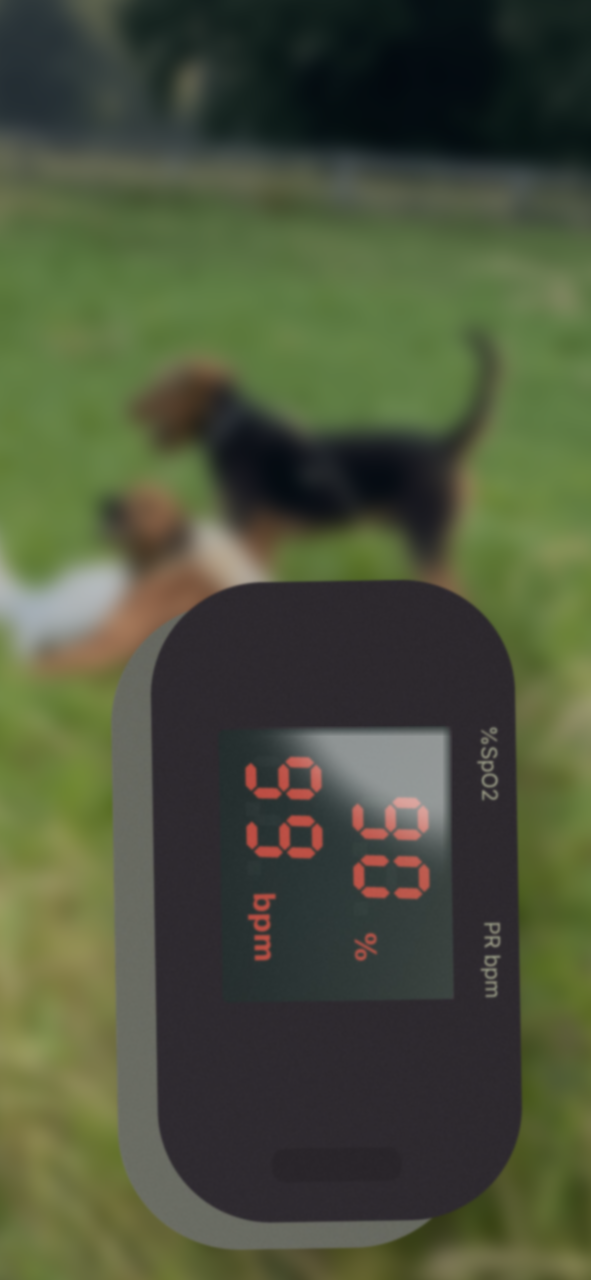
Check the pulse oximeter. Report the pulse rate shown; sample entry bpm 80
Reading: bpm 99
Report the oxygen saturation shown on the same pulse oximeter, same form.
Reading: % 90
